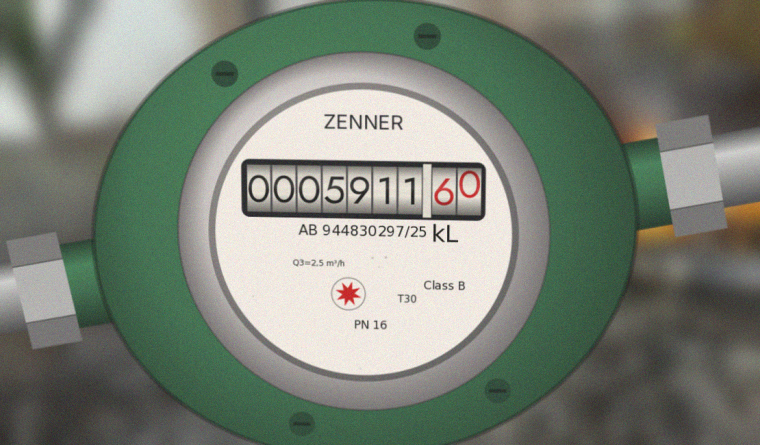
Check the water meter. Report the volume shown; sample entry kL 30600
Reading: kL 5911.60
